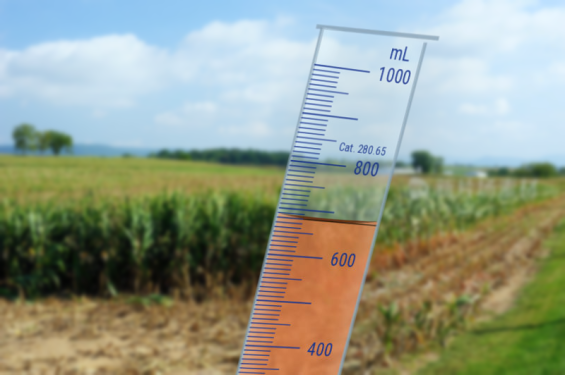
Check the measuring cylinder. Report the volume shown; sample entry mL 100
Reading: mL 680
